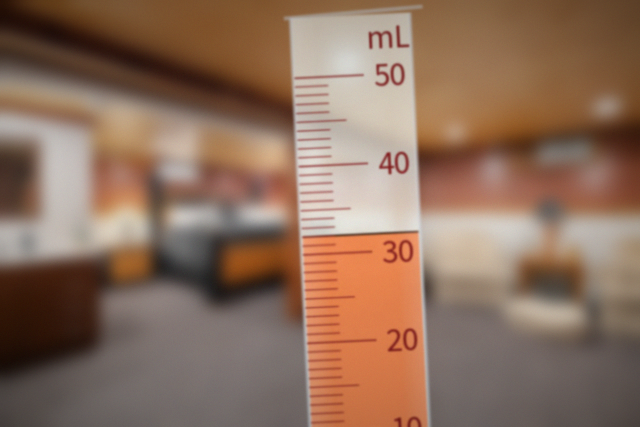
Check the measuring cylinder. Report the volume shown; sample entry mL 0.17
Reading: mL 32
